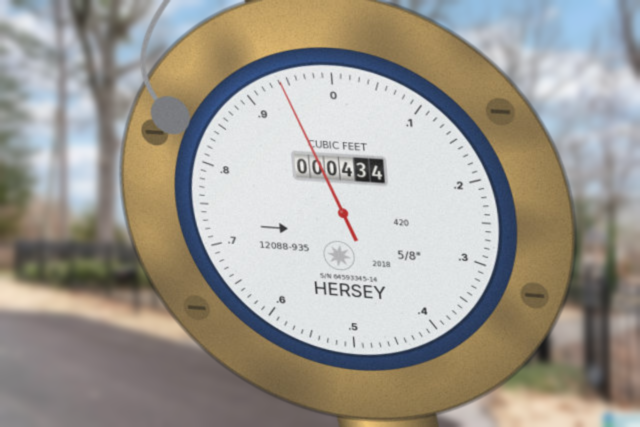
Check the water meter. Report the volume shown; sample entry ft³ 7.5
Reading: ft³ 433.94
